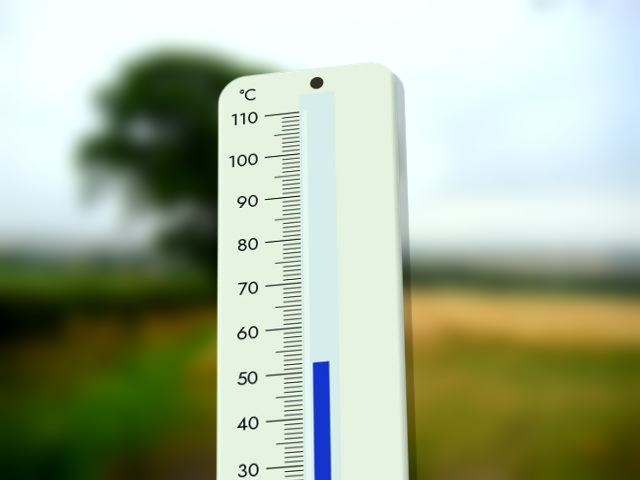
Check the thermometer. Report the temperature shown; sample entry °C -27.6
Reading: °C 52
